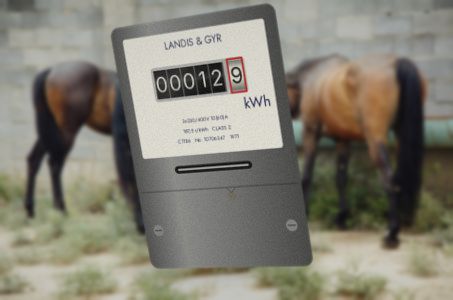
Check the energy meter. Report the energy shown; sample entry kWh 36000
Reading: kWh 12.9
